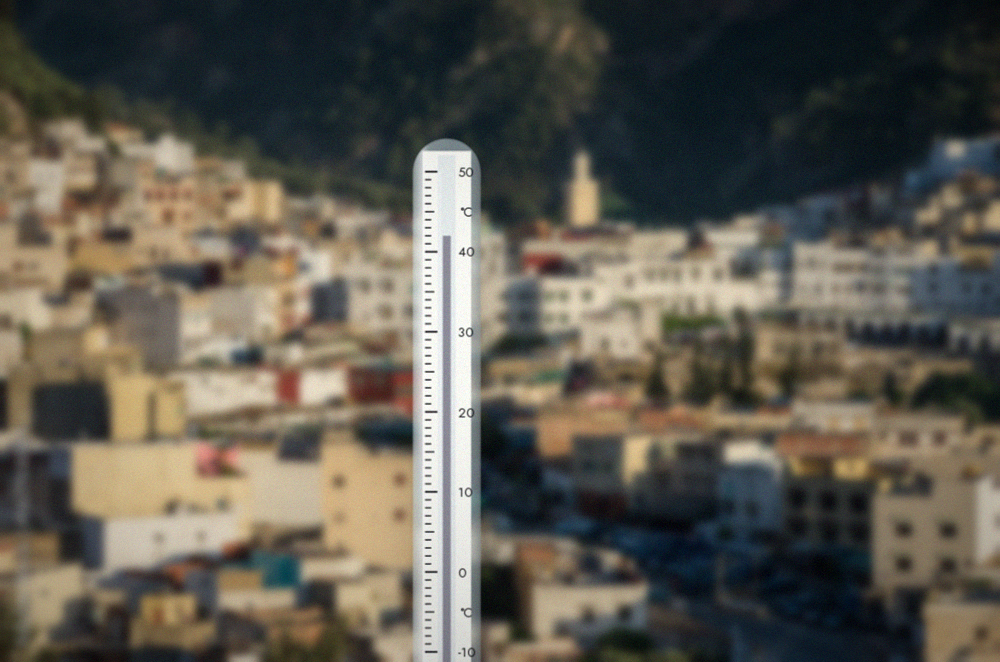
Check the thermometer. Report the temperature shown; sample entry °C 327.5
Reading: °C 42
